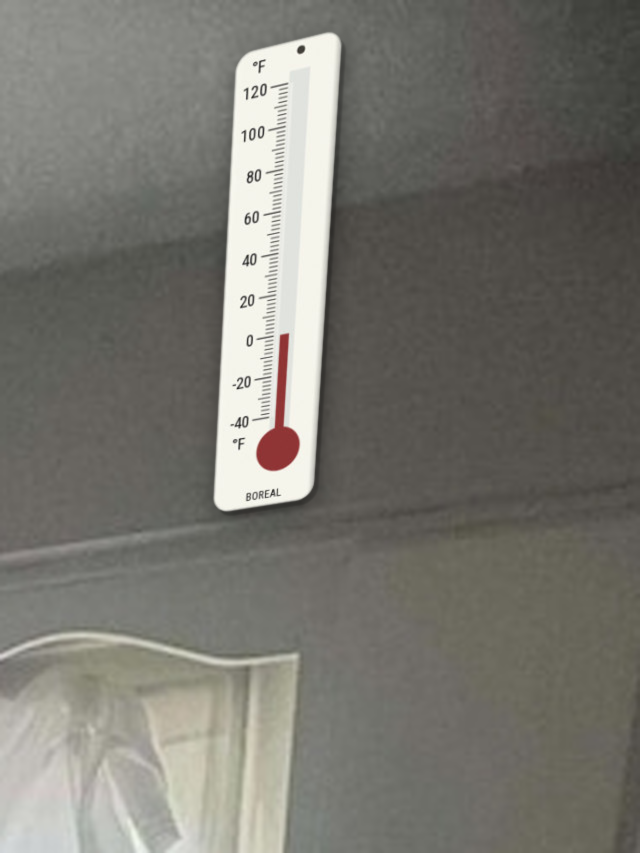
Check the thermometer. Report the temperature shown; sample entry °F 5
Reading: °F 0
